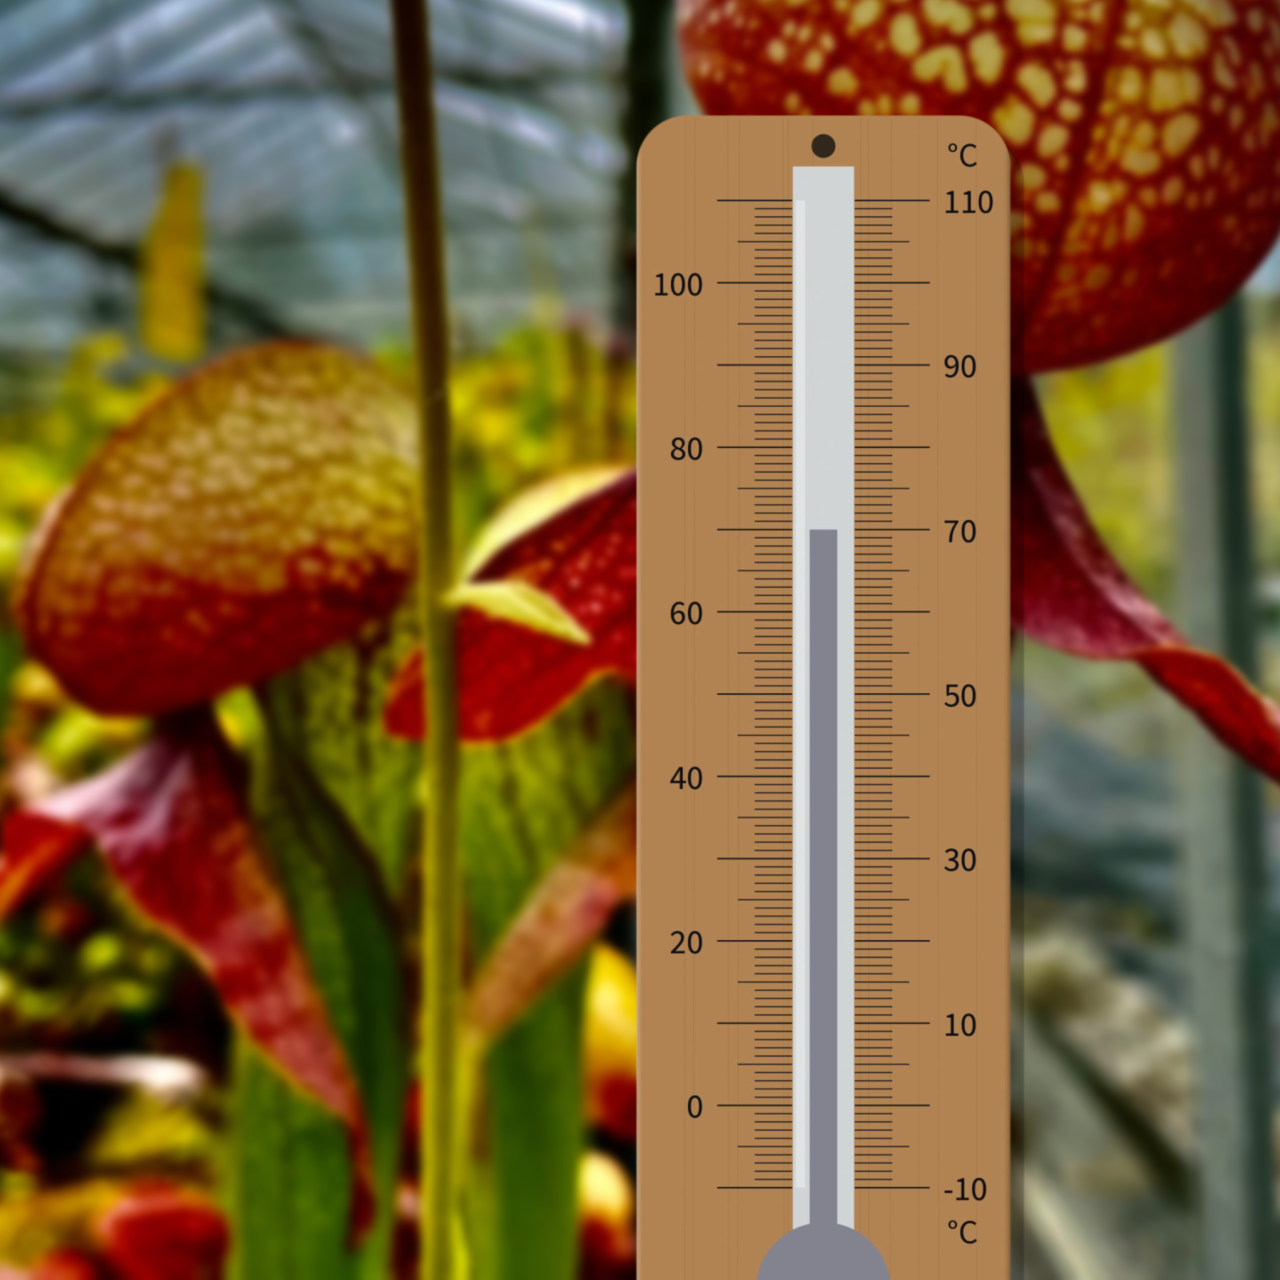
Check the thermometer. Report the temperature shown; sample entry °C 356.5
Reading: °C 70
